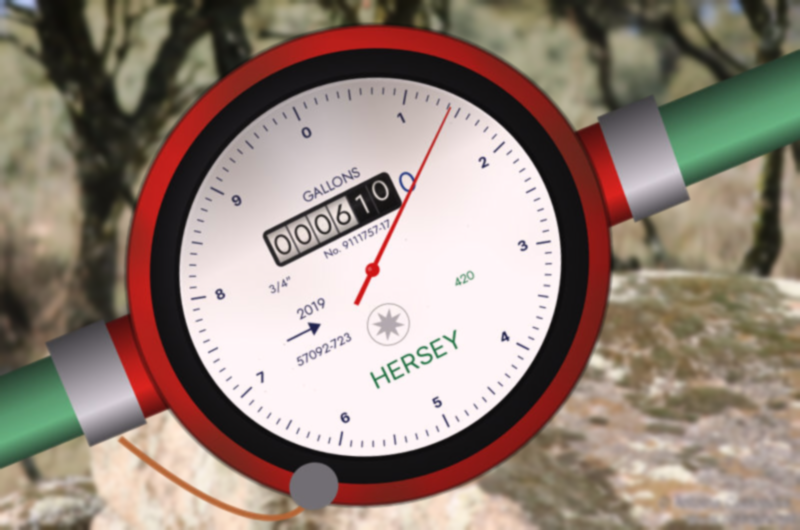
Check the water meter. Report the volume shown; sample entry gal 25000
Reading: gal 6101.4
